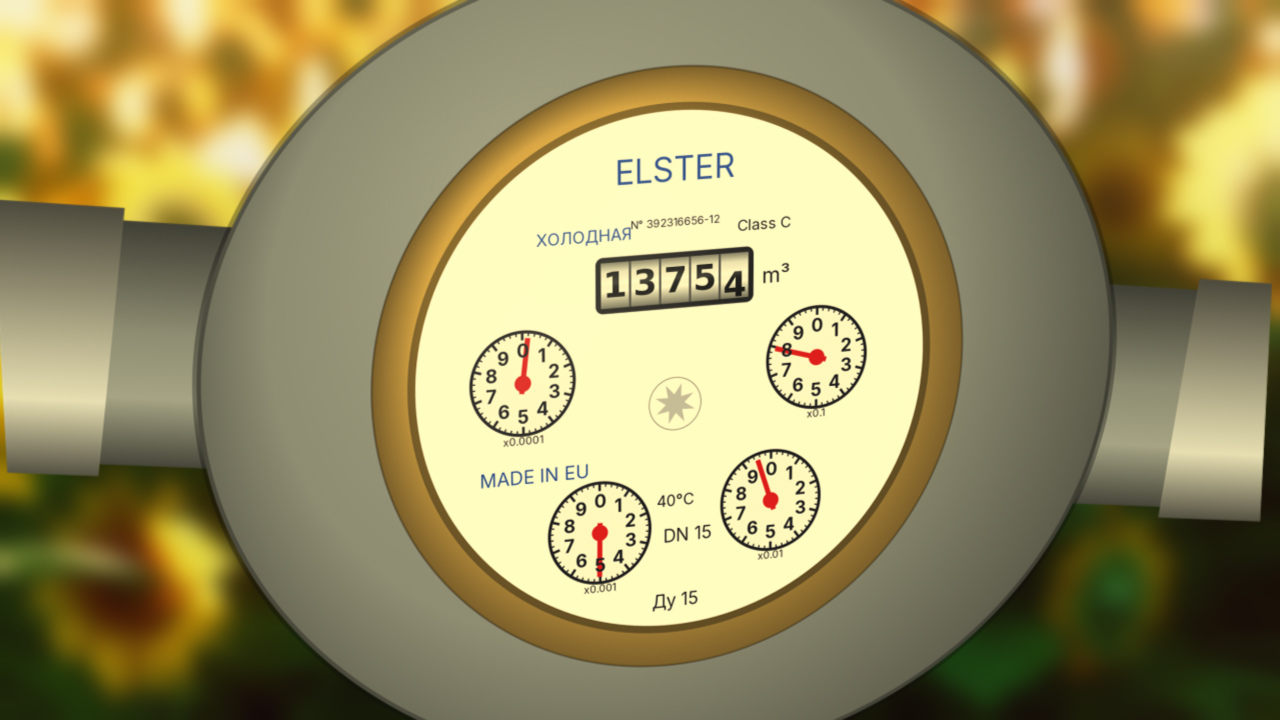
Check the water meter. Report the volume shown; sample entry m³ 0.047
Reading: m³ 13753.7950
